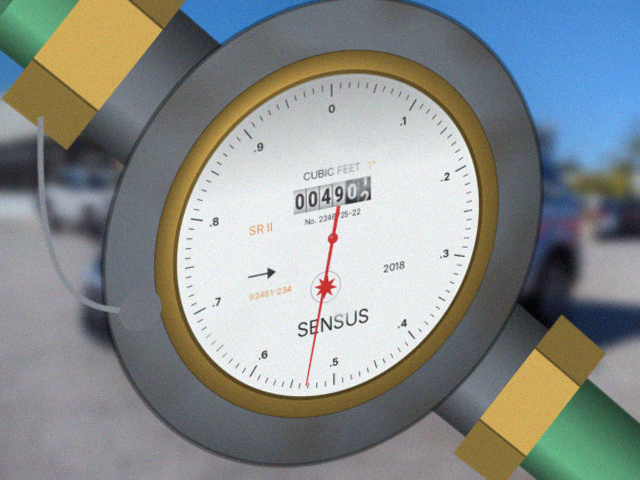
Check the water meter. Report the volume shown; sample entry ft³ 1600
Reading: ft³ 4901.53
